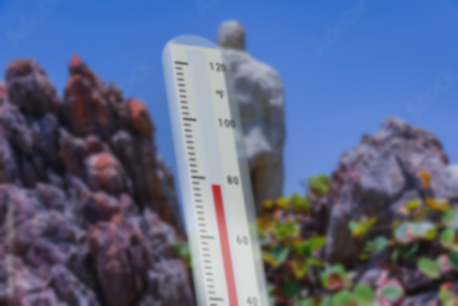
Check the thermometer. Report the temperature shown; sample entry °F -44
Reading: °F 78
